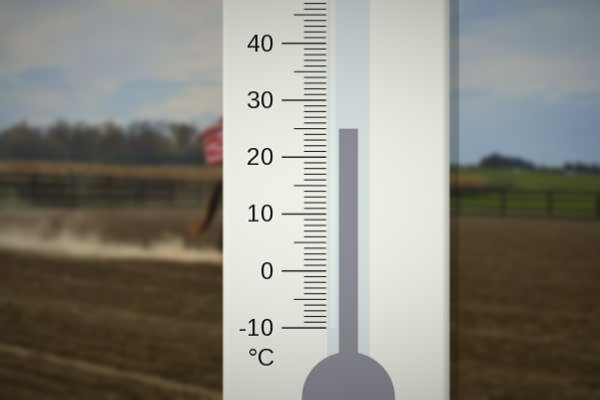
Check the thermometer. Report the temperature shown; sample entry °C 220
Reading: °C 25
